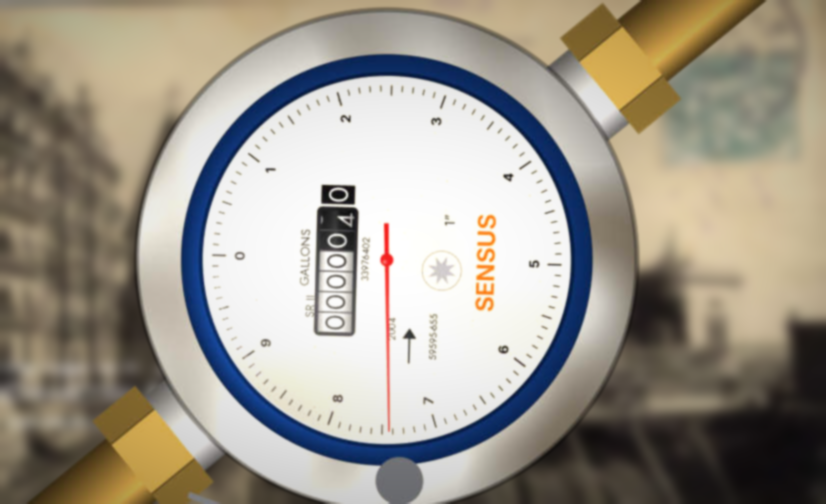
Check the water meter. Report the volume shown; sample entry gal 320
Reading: gal 37.4
